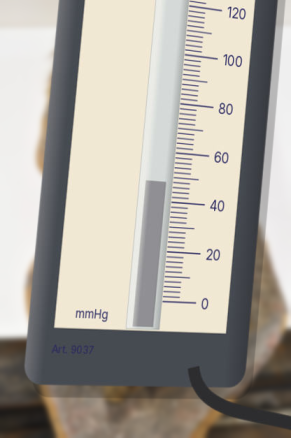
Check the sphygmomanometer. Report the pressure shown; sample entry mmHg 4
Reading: mmHg 48
